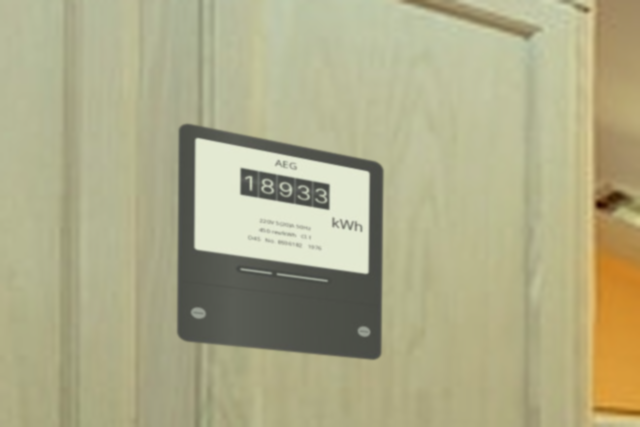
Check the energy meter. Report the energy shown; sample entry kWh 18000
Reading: kWh 18933
